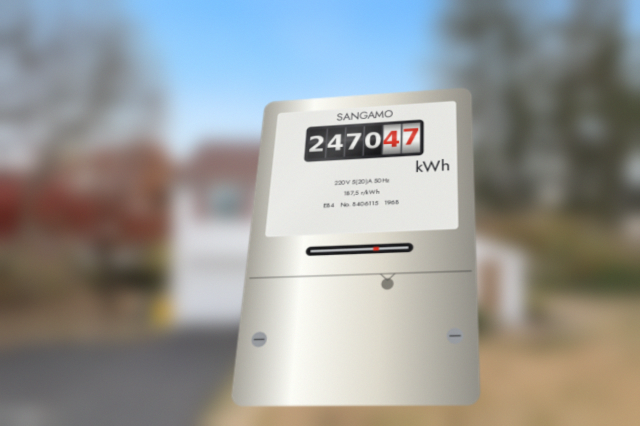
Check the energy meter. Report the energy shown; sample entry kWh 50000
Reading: kWh 2470.47
